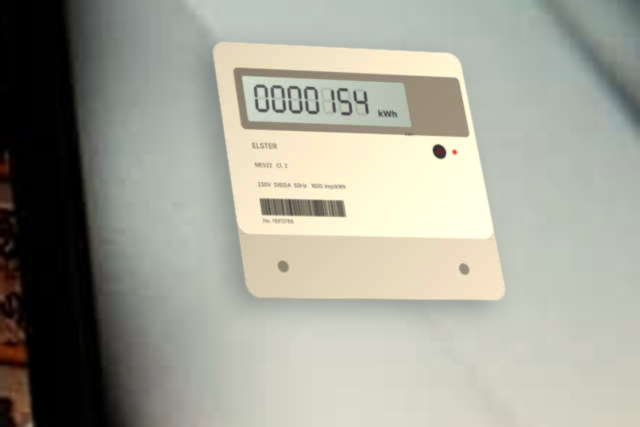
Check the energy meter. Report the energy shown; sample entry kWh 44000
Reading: kWh 154
